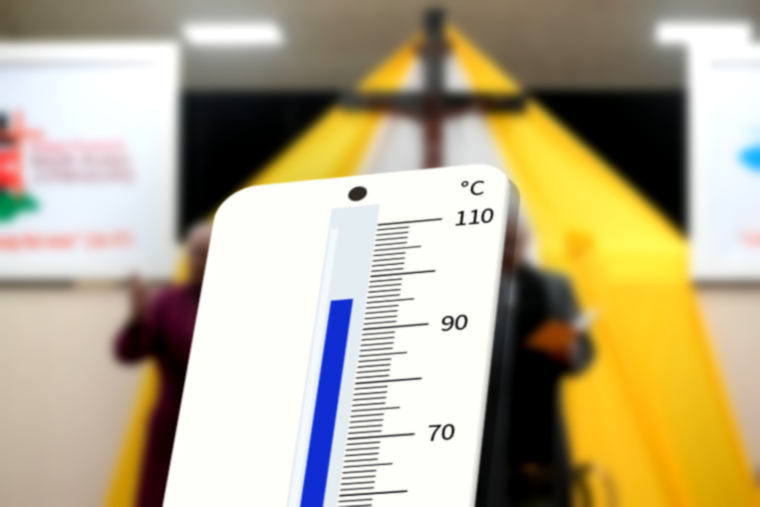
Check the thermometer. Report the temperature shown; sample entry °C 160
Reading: °C 96
